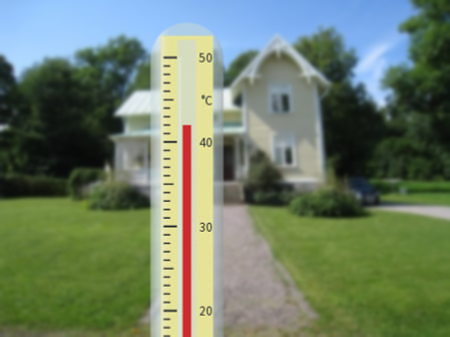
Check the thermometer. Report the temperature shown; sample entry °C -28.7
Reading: °C 42
